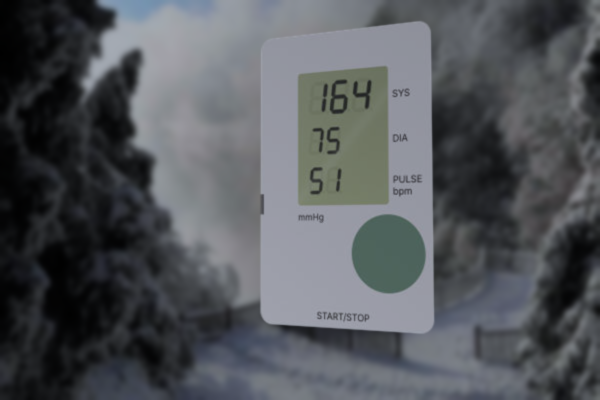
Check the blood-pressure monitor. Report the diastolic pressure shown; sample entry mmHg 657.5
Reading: mmHg 75
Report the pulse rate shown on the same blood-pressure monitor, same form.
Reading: bpm 51
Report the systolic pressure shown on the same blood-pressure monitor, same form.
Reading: mmHg 164
